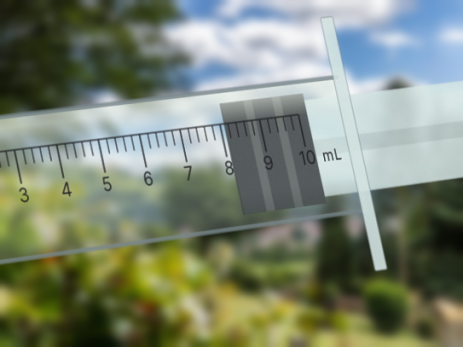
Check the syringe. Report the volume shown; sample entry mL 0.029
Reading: mL 8.1
